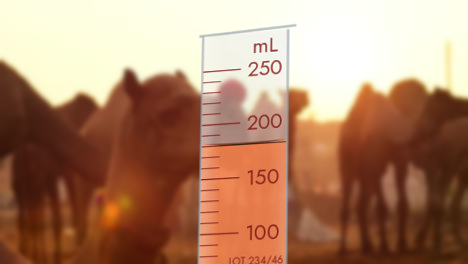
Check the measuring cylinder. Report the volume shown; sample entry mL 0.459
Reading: mL 180
